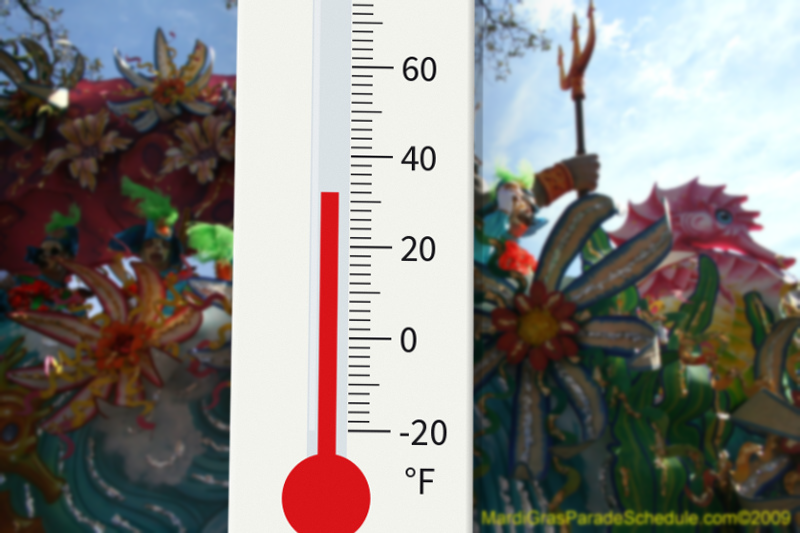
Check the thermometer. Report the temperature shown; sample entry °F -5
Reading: °F 32
